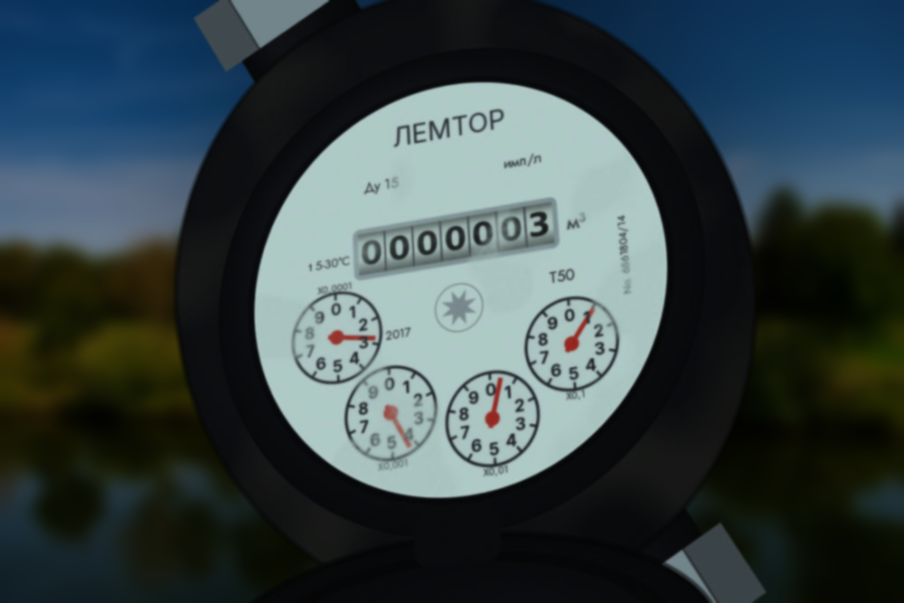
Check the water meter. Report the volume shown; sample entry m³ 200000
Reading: m³ 3.1042
